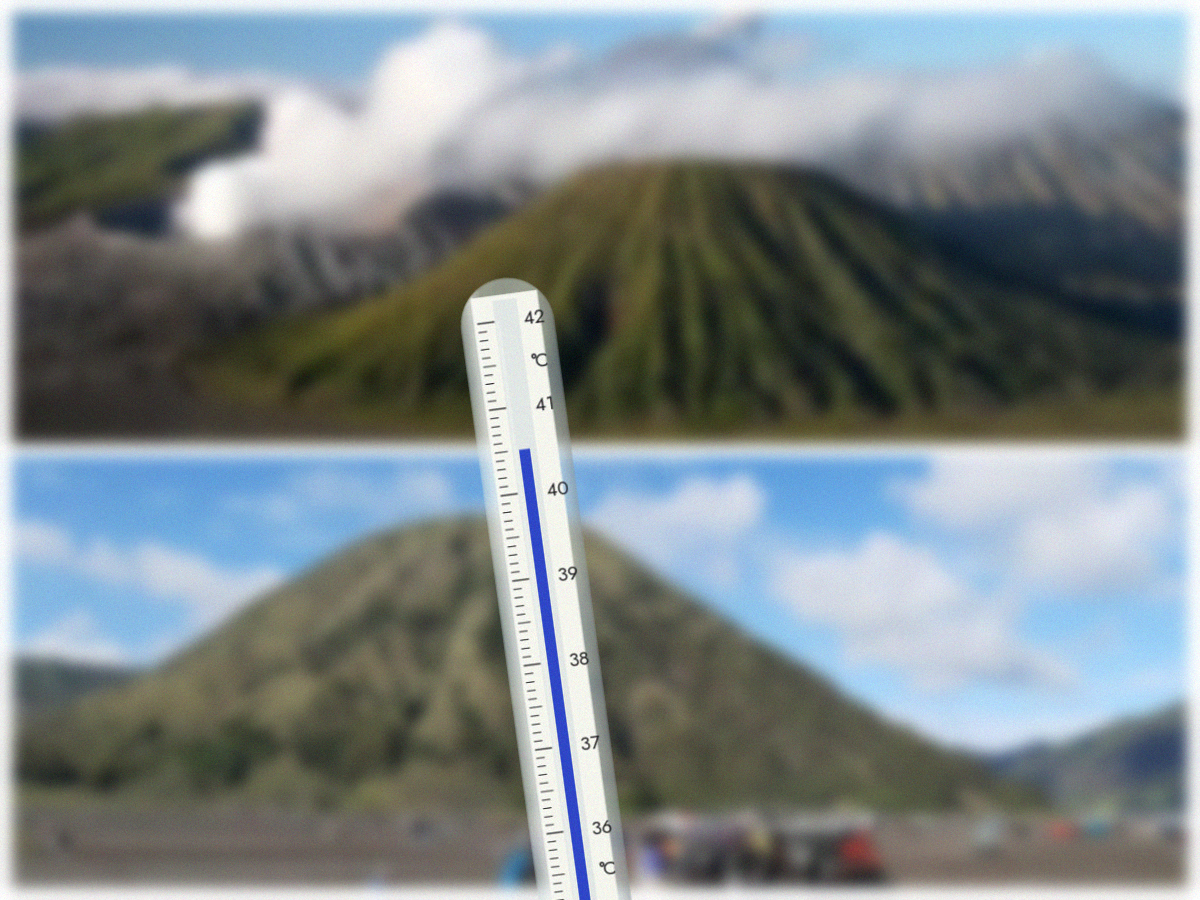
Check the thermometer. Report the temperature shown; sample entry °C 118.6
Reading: °C 40.5
